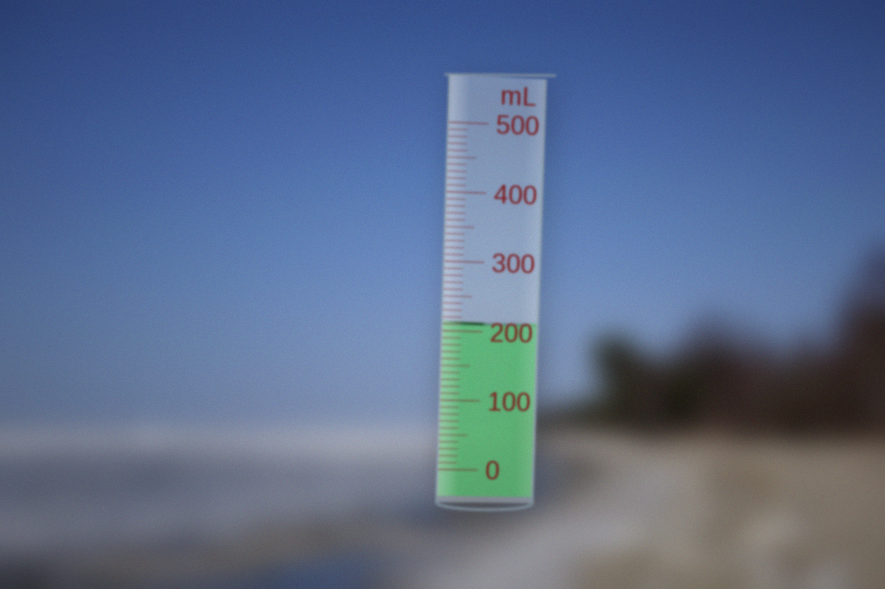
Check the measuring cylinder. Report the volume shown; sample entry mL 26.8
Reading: mL 210
